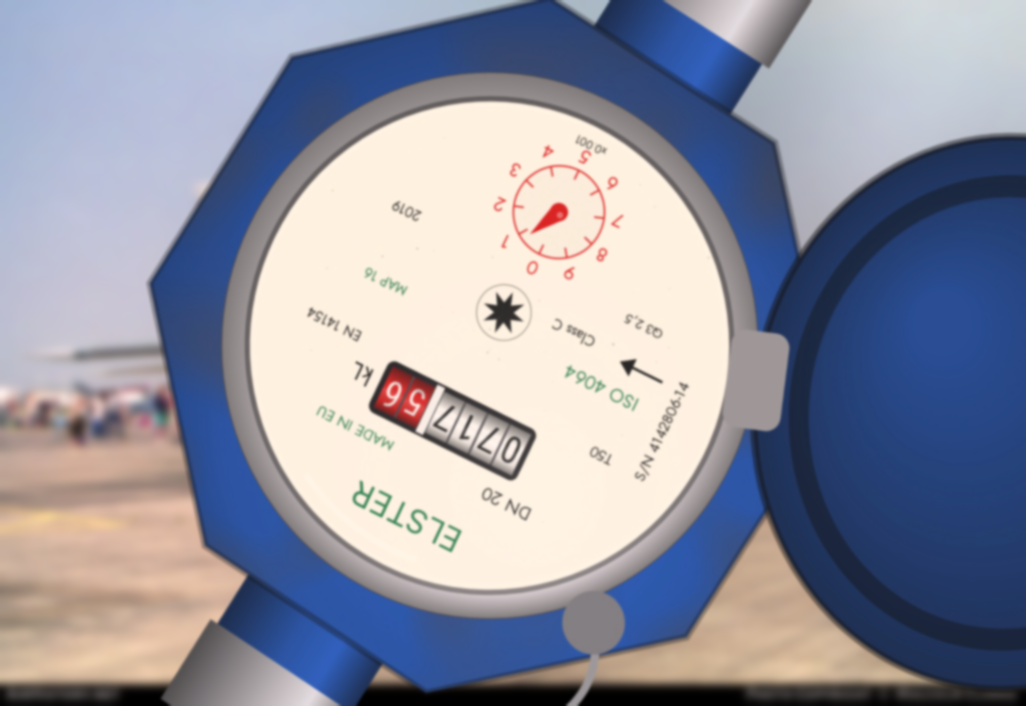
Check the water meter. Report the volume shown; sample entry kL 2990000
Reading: kL 717.560
